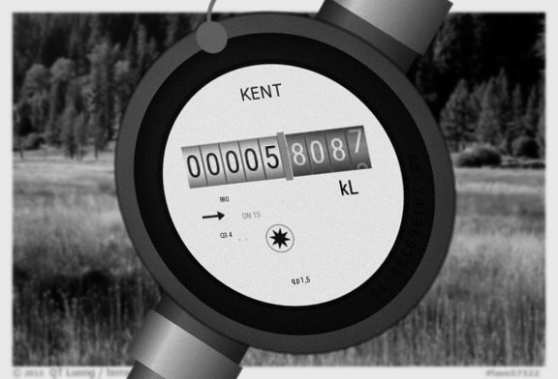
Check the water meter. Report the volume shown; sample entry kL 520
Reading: kL 5.8087
